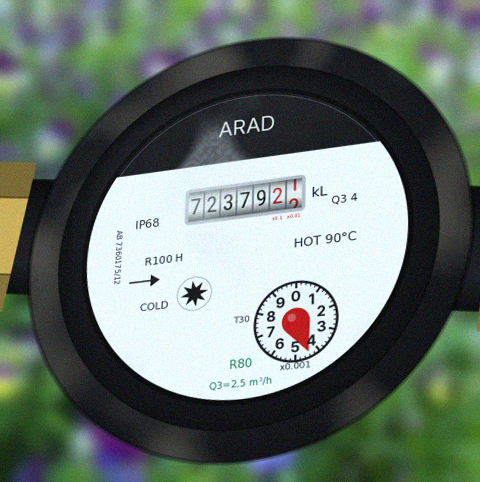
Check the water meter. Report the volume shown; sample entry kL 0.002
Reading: kL 72379.214
